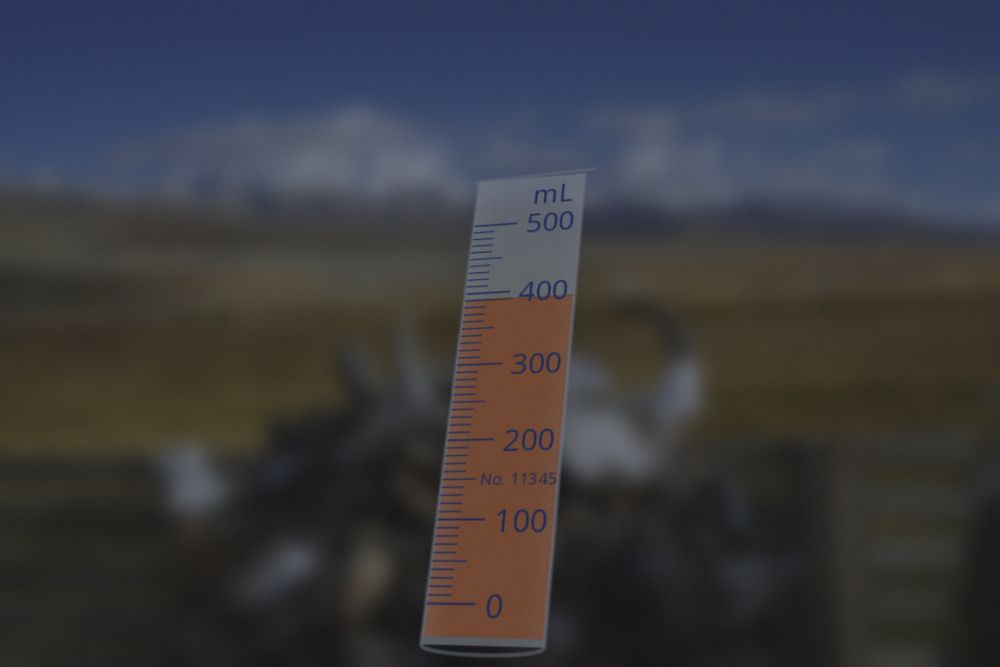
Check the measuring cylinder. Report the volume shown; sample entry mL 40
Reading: mL 390
